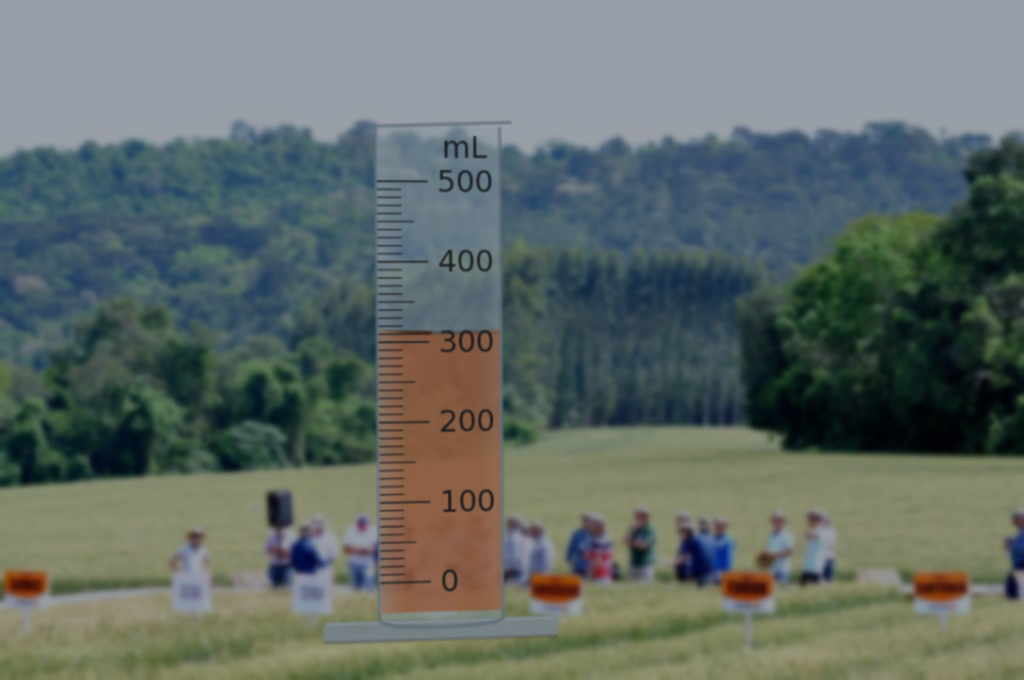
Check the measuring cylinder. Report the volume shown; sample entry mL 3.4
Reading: mL 310
